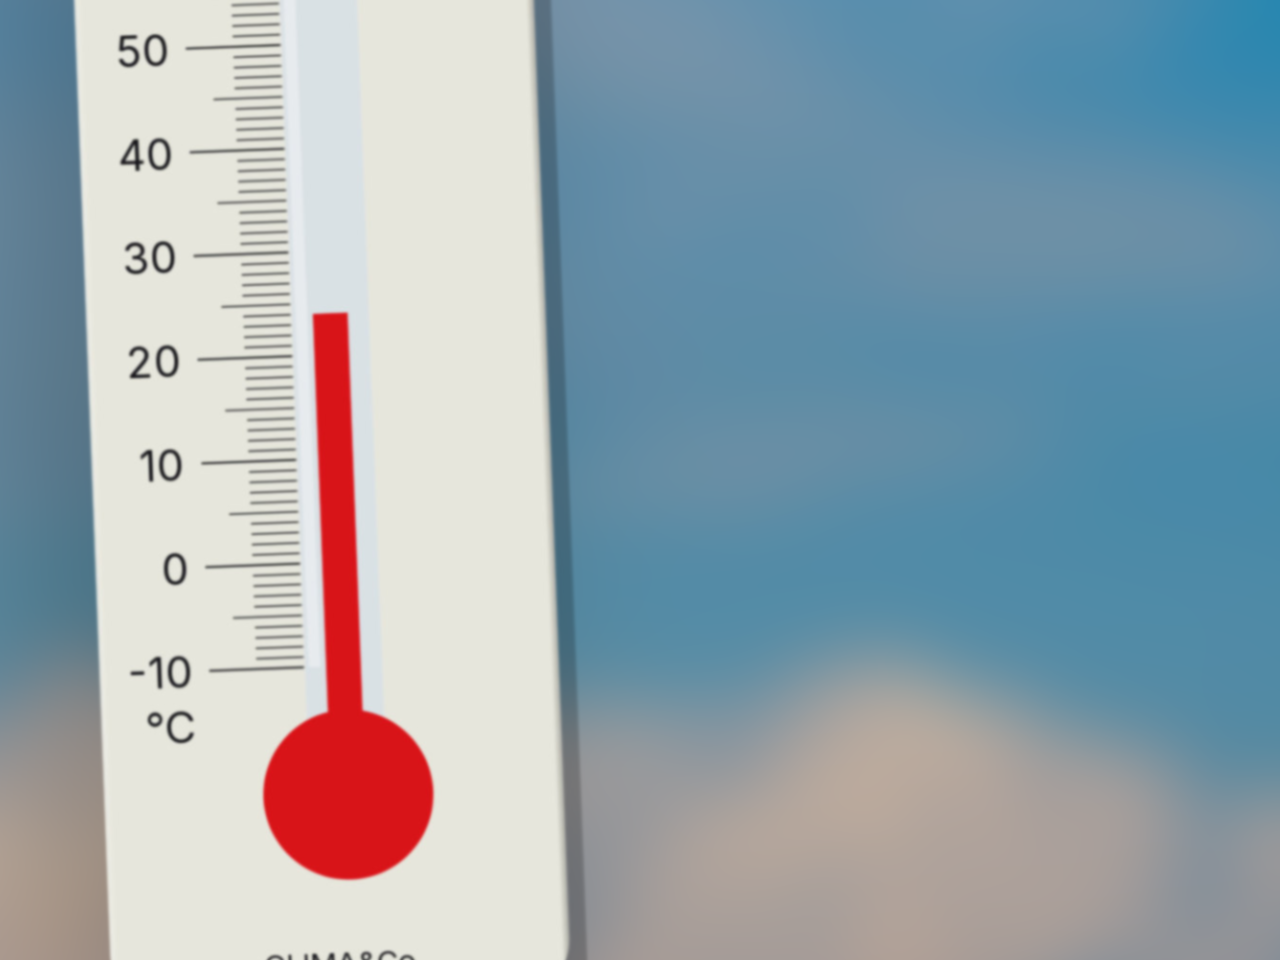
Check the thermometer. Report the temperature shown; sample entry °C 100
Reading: °C 24
